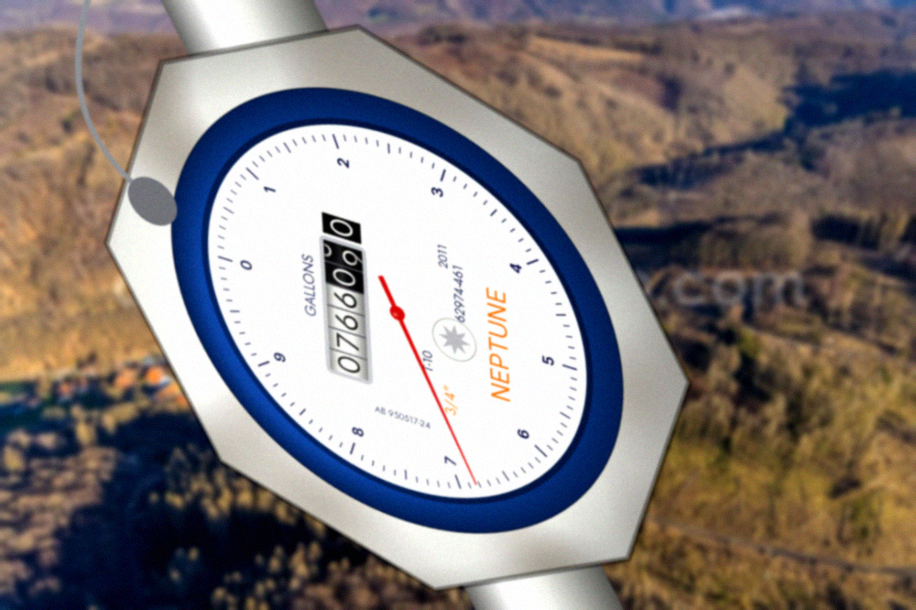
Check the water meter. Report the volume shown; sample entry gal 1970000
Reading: gal 766086.8
